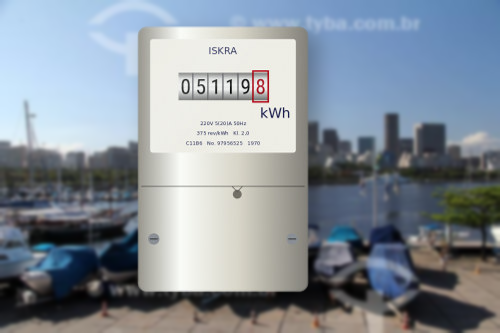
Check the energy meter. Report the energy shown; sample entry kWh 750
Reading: kWh 5119.8
